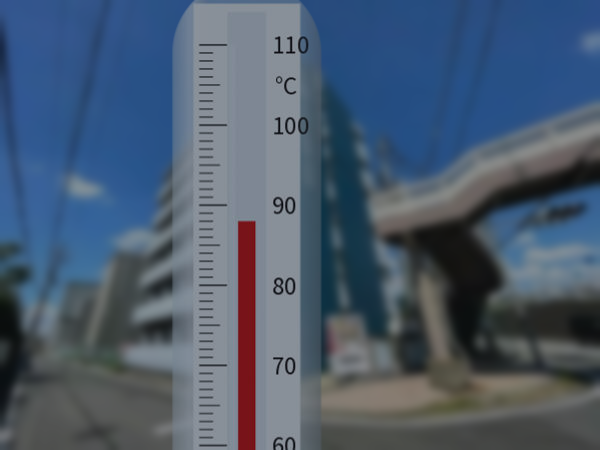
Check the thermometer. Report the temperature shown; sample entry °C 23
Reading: °C 88
